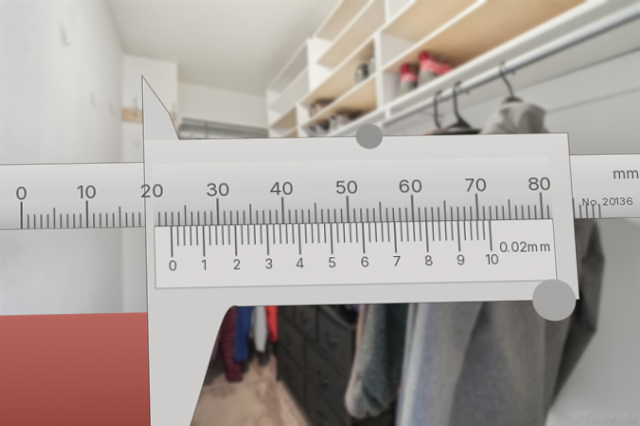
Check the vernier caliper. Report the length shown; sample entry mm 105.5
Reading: mm 22.8
